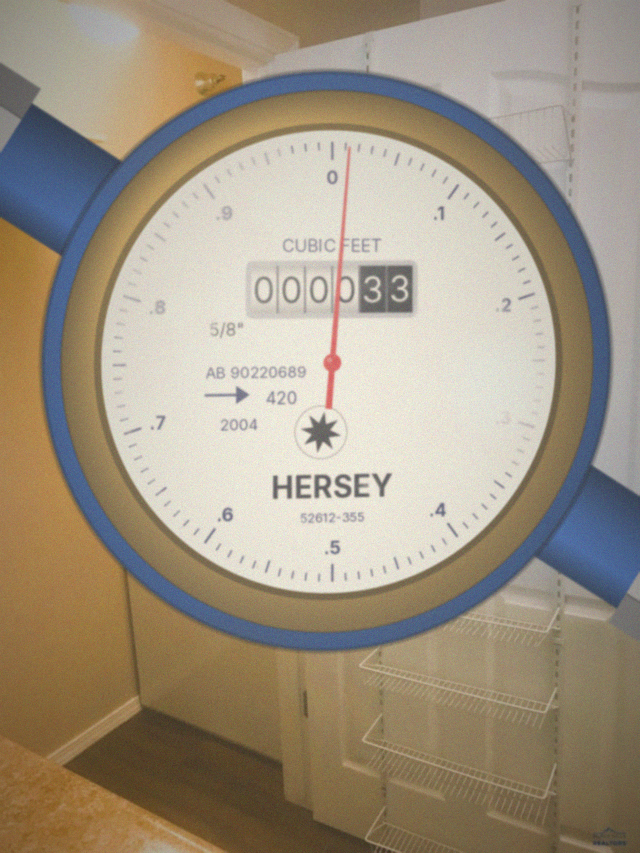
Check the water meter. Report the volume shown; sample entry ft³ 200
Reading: ft³ 33.01
